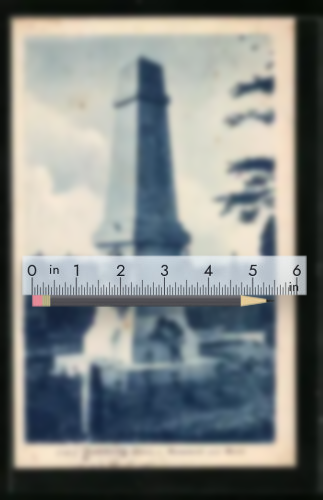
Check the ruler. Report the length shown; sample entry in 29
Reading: in 5.5
